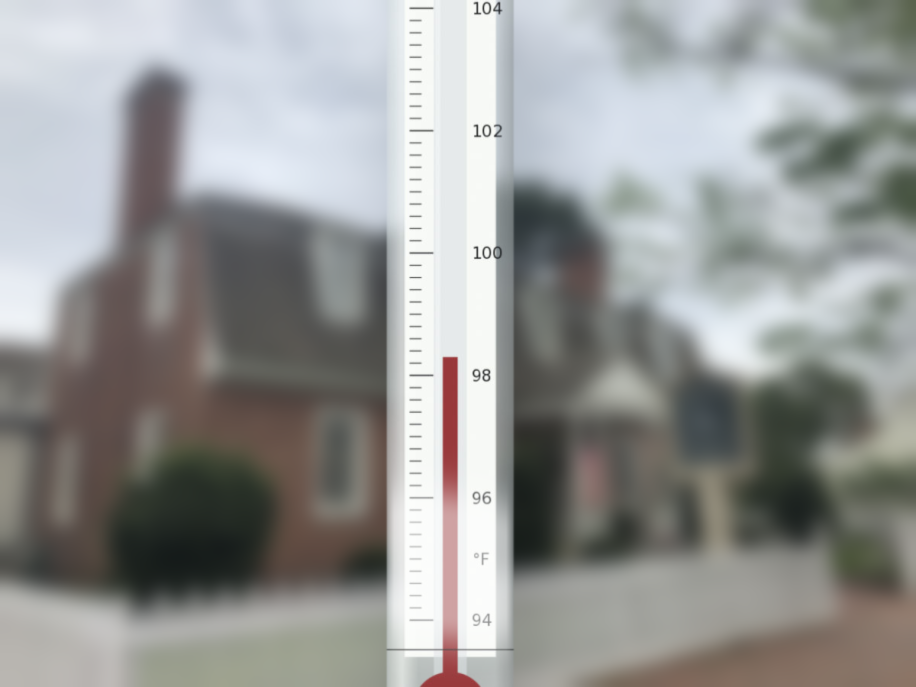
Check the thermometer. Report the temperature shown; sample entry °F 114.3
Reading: °F 98.3
